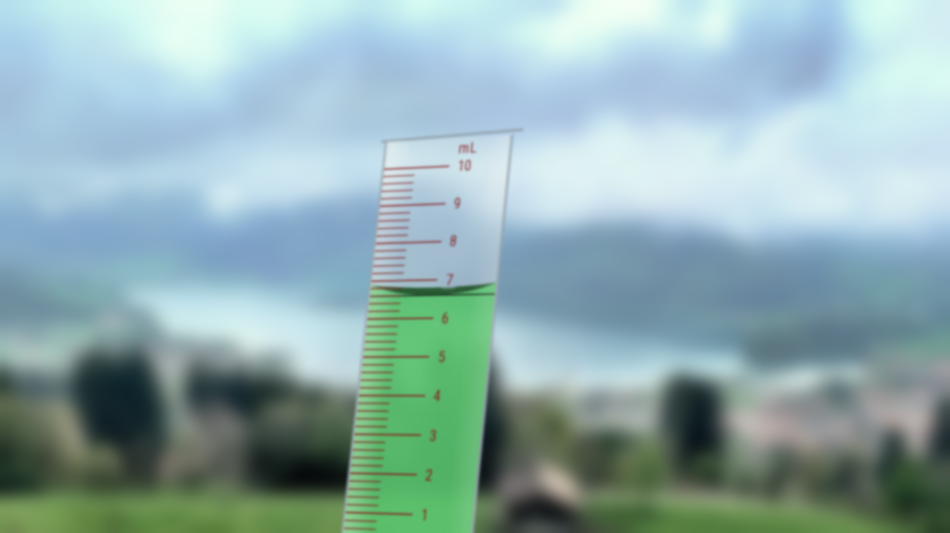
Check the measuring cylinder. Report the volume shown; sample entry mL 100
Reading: mL 6.6
